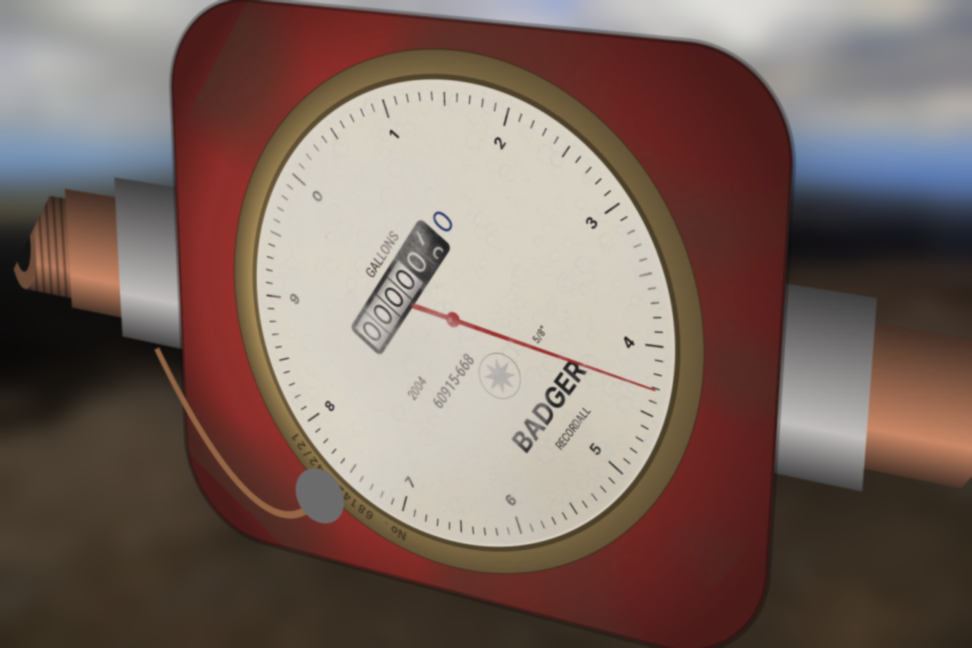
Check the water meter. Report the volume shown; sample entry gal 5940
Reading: gal 74.3
